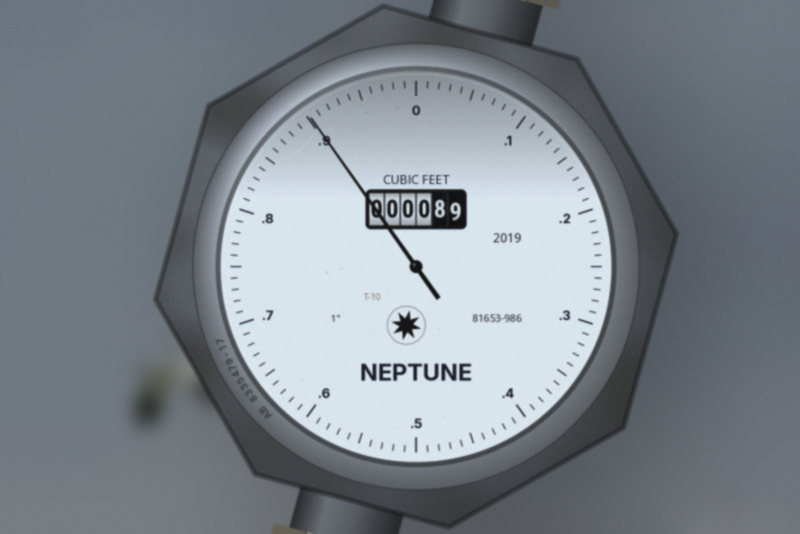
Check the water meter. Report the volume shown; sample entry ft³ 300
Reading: ft³ 88.90
